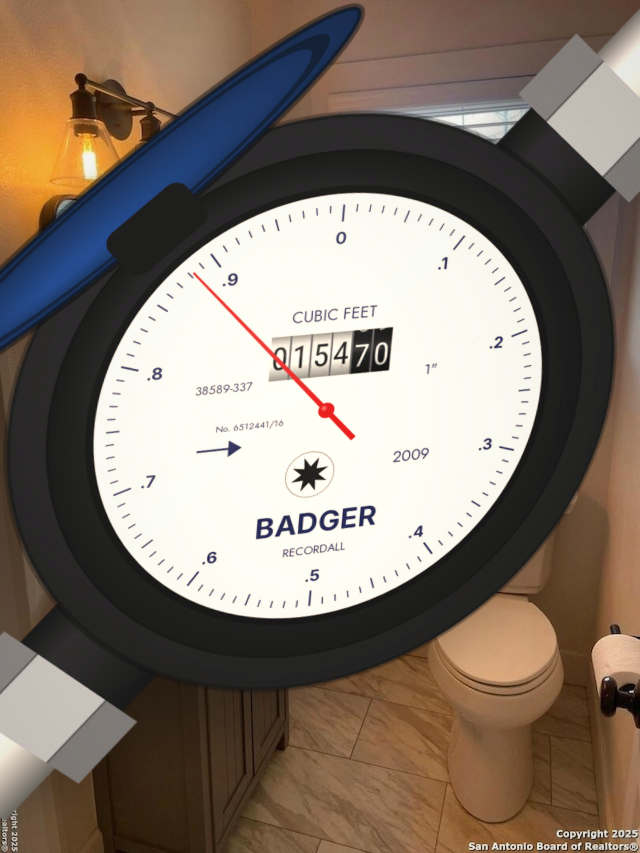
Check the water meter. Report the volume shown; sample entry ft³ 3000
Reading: ft³ 15469.88
